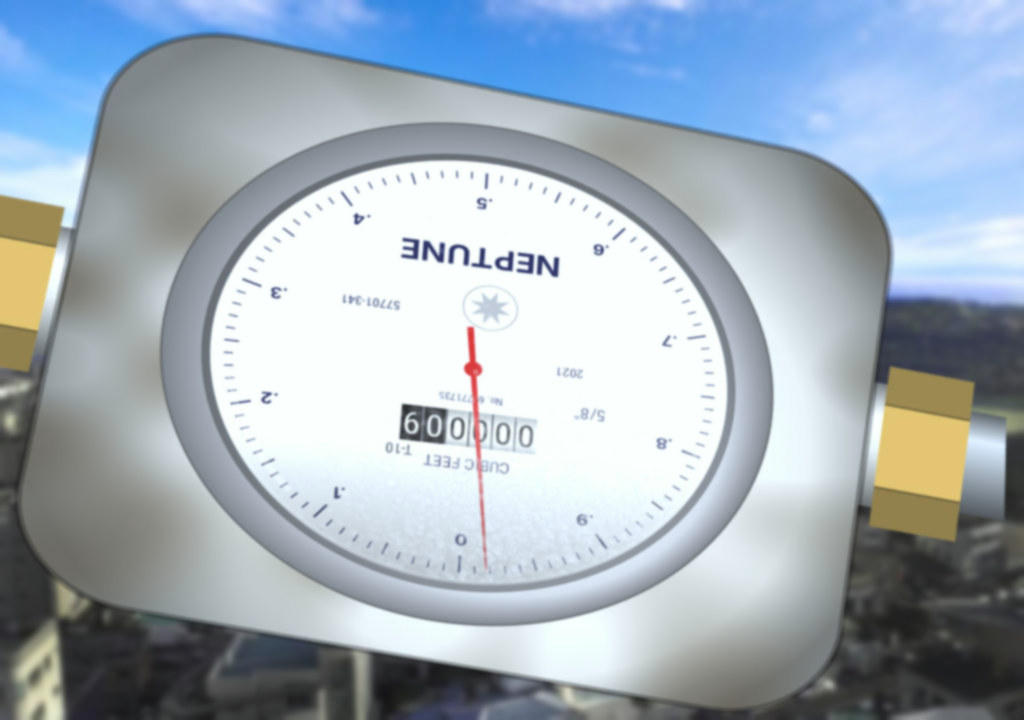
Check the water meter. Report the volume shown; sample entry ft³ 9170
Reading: ft³ 8.98
